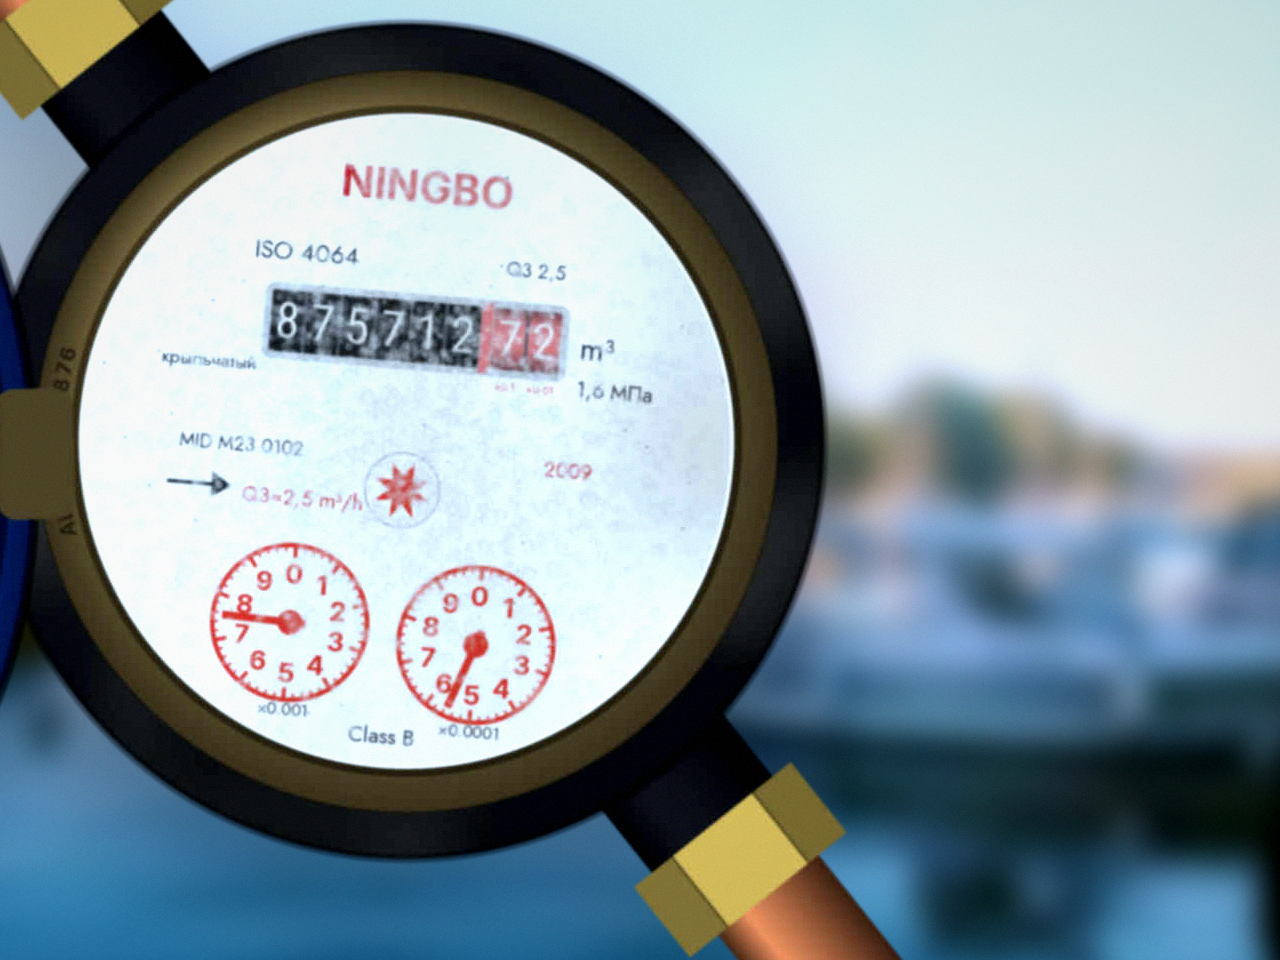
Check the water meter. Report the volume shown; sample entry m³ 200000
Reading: m³ 875712.7275
